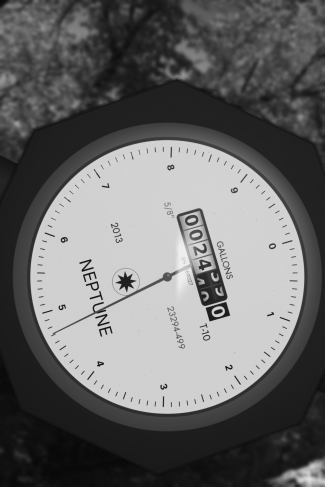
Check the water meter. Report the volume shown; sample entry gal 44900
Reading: gal 24394.7
